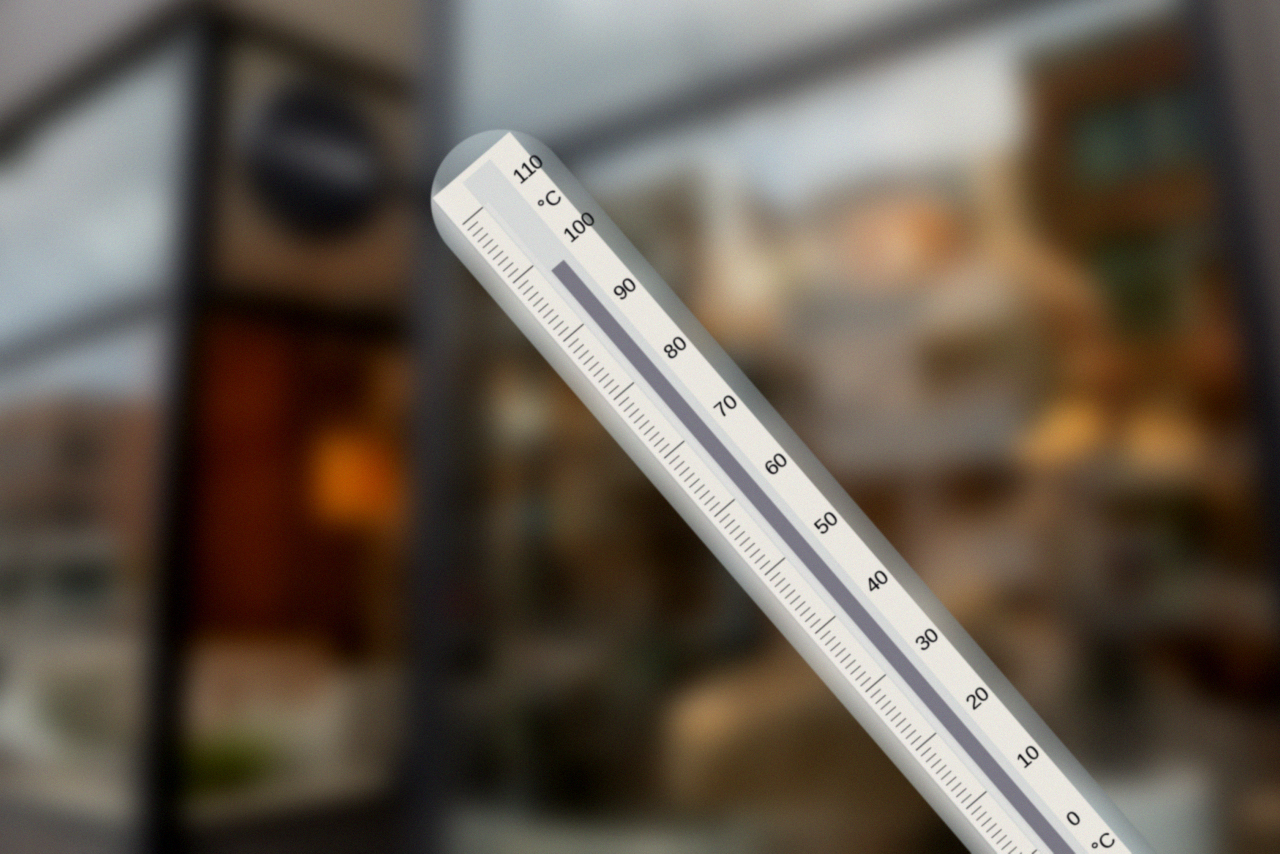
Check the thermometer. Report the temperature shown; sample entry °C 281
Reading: °C 98
